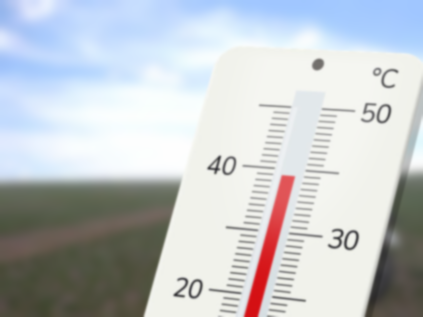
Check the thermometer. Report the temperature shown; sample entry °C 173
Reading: °C 39
